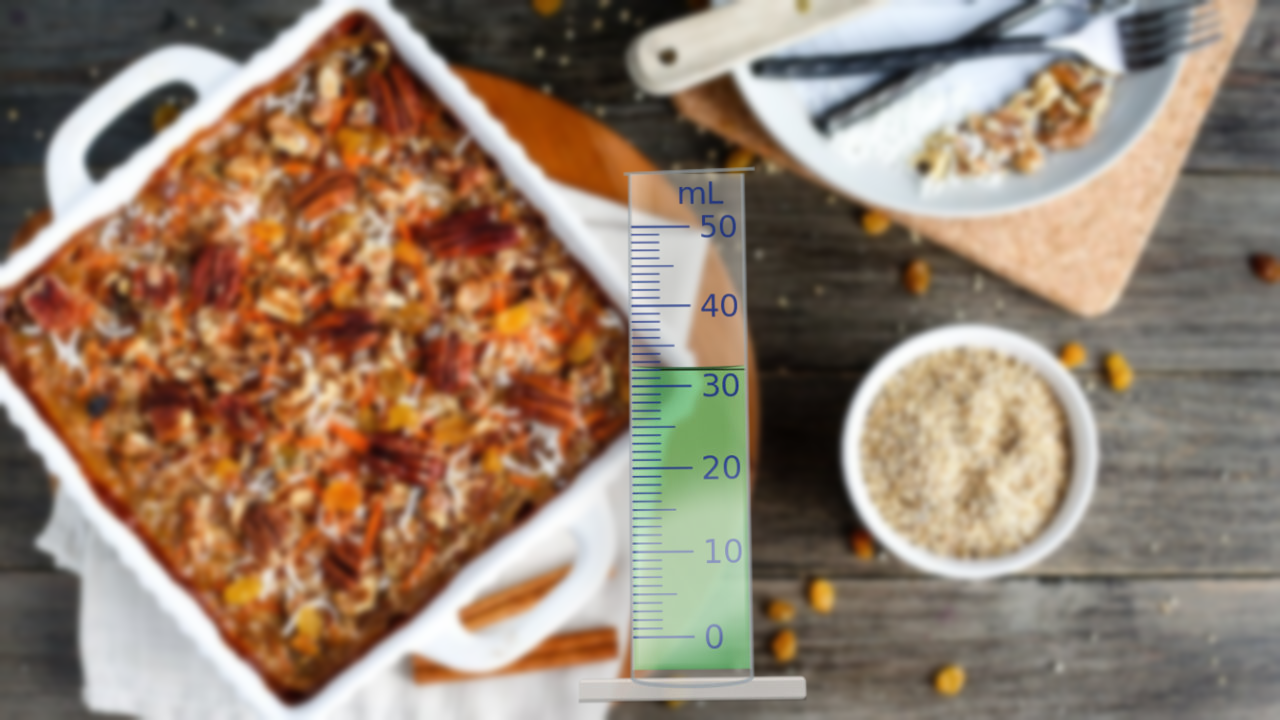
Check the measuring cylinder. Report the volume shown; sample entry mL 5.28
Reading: mL 32
